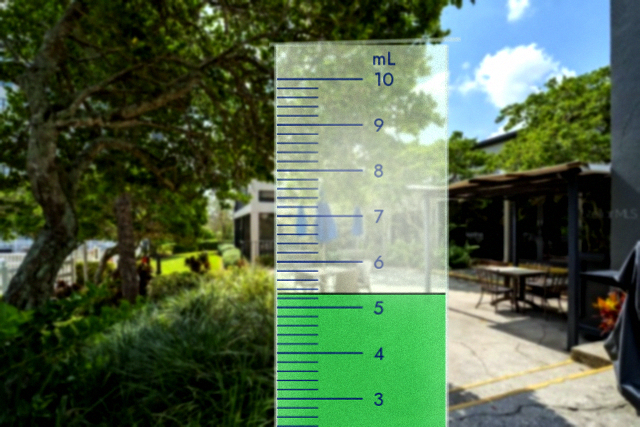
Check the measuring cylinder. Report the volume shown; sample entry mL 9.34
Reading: mL 5.3
